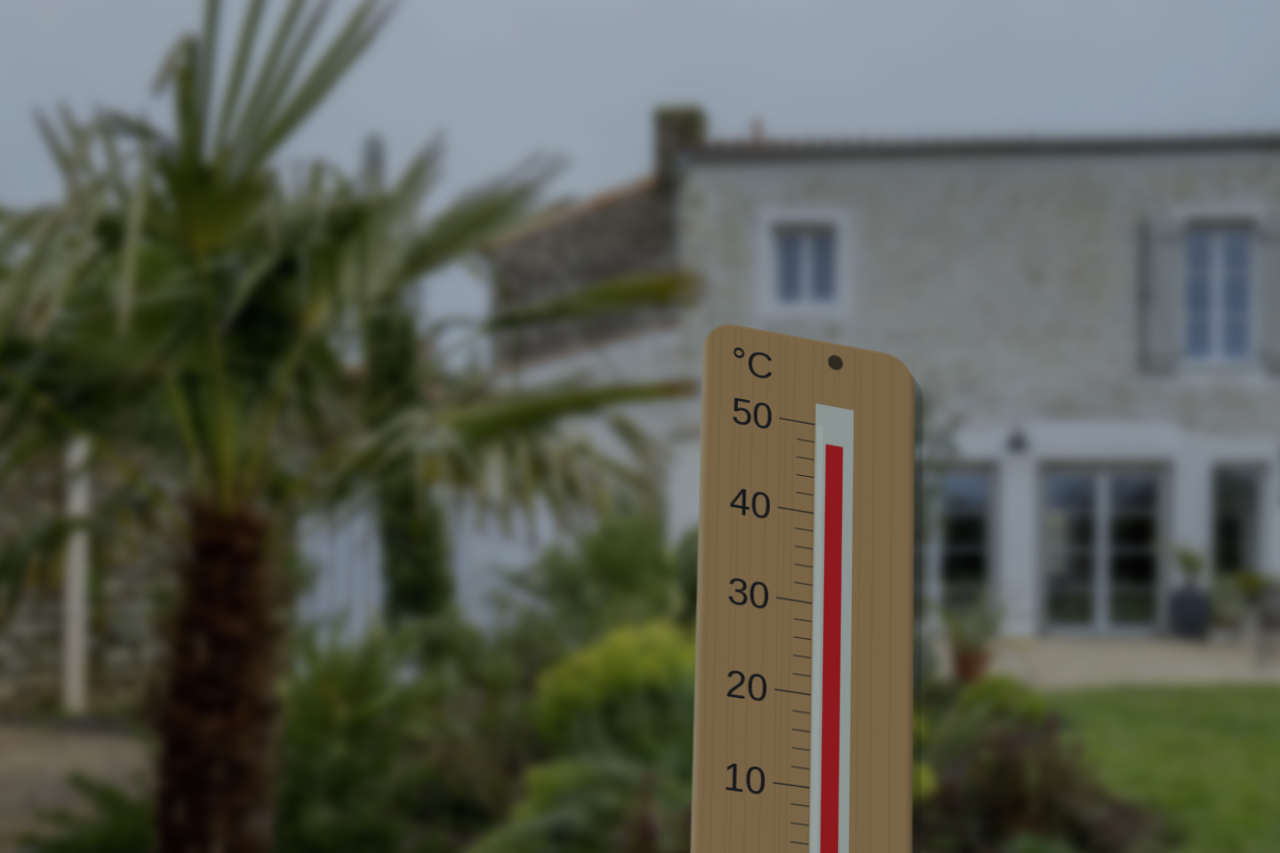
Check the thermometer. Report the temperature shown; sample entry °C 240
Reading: °C 48
